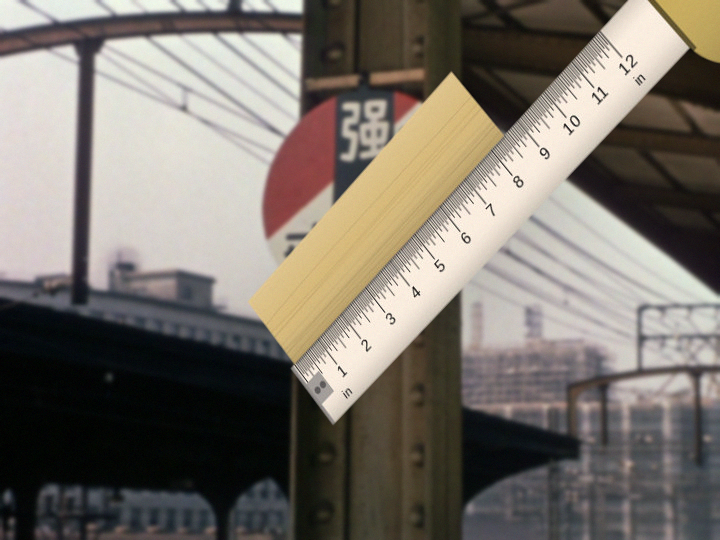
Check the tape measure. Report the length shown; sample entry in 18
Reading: in 8.5
